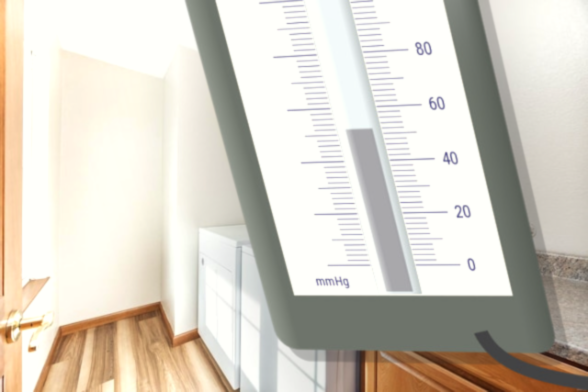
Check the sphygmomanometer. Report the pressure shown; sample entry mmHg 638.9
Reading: mmHg 52
